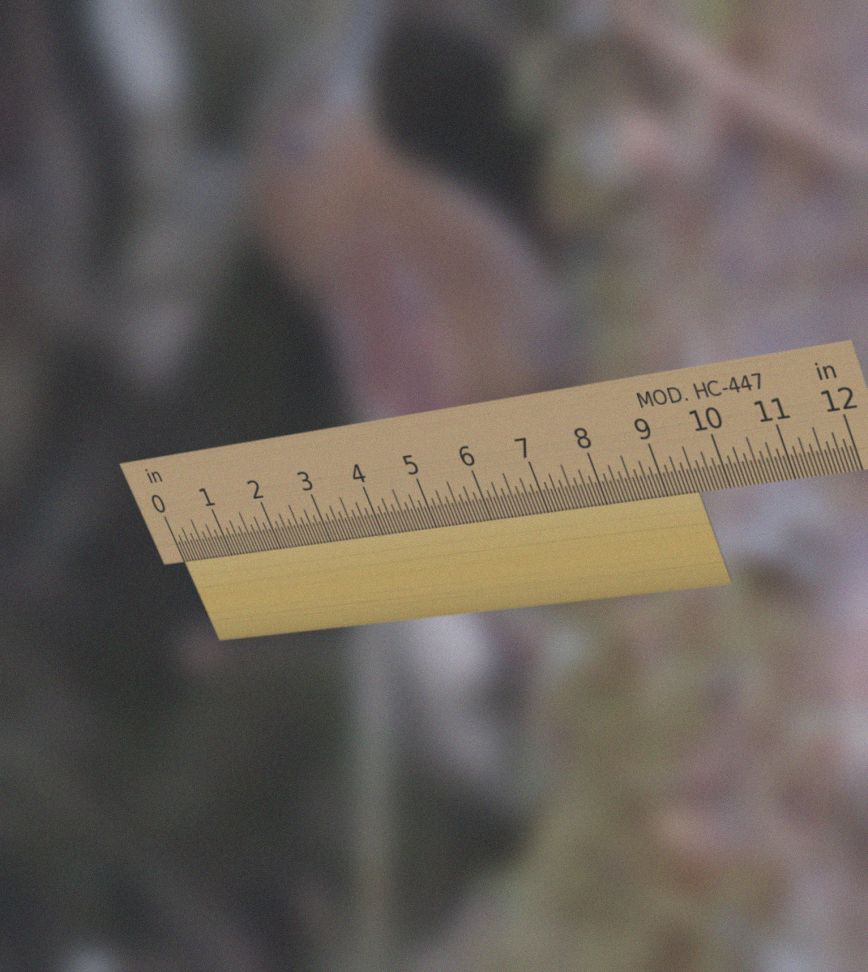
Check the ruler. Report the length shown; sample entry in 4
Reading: in 9.5
